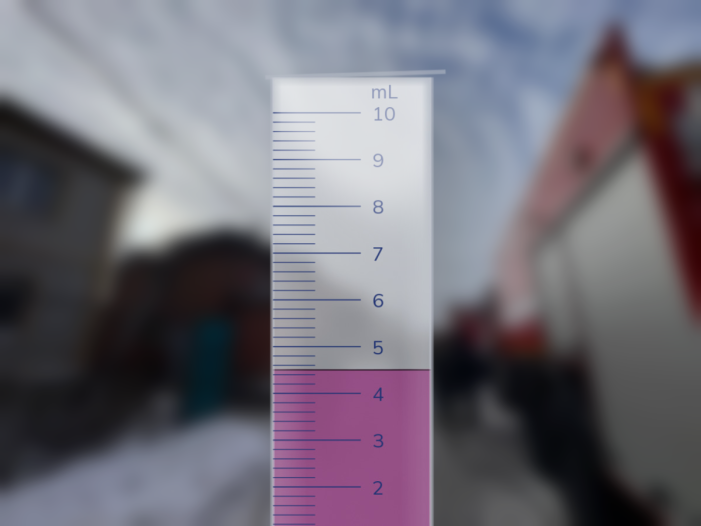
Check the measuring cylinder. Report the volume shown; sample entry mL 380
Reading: mL 4.5
